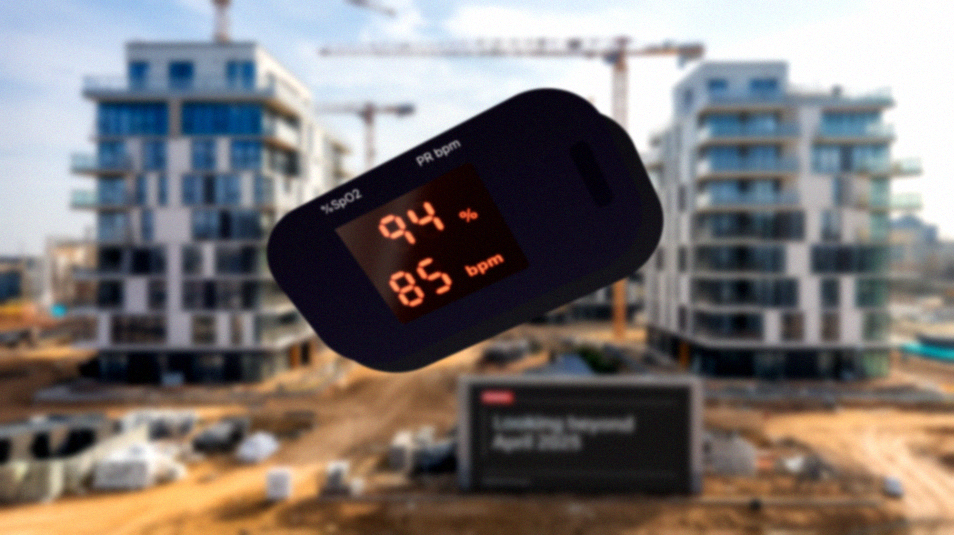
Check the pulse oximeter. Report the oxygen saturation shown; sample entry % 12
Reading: % 94
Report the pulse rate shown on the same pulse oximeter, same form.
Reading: bpm 85
